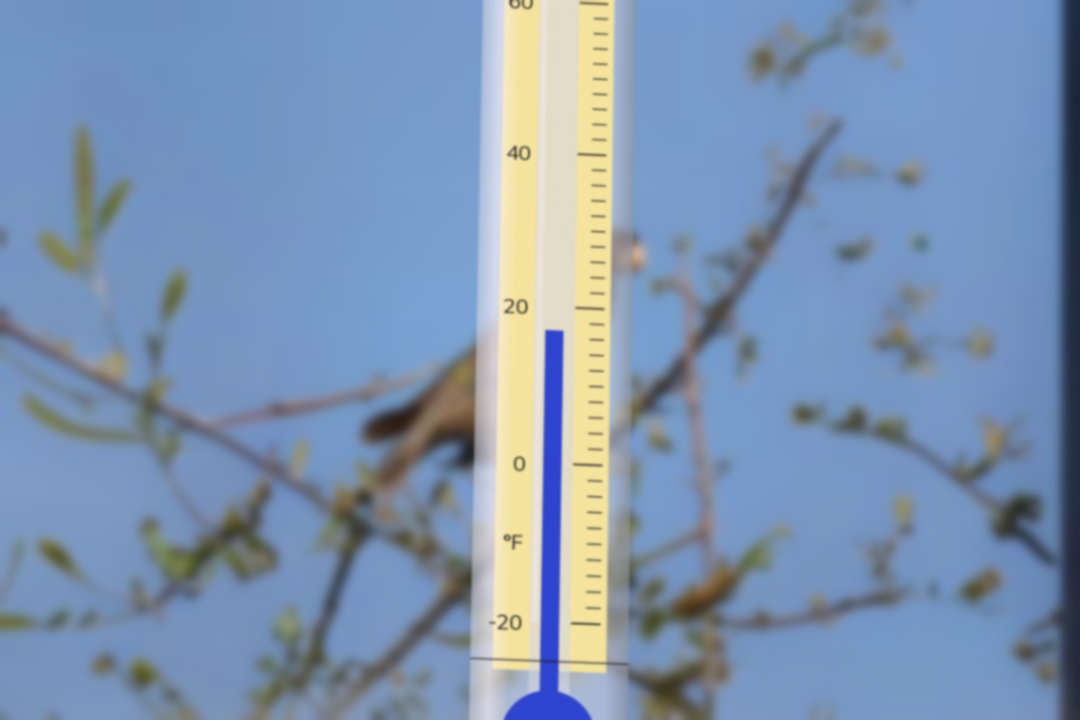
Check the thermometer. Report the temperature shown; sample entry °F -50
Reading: °F 17
